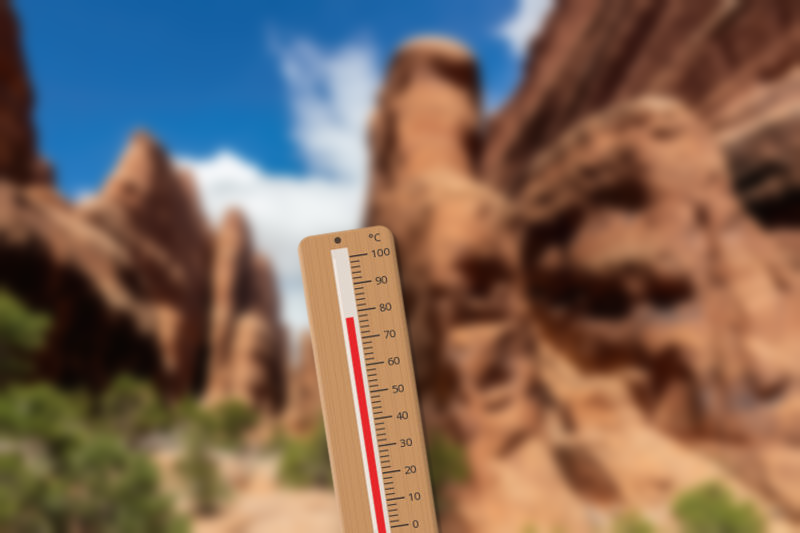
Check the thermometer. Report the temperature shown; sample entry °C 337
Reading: °C 78
